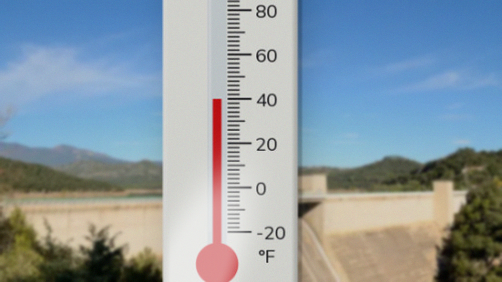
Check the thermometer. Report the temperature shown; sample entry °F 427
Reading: °F 40
